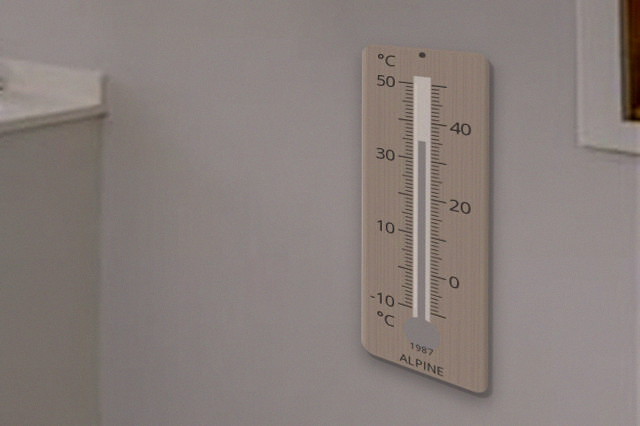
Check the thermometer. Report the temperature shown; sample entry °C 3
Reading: °C 35
